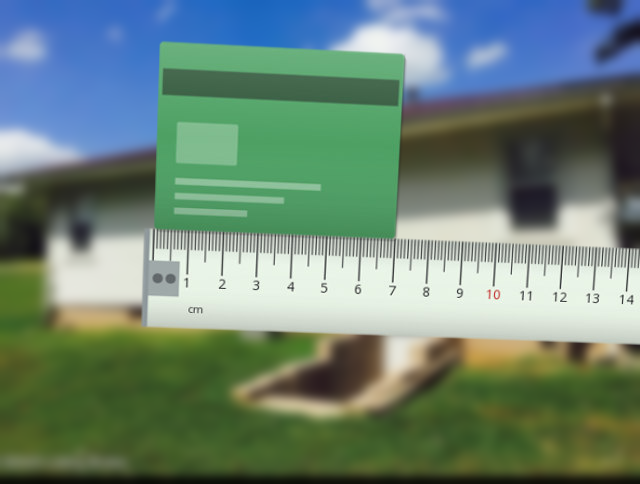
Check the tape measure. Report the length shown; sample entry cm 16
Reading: cm 7
